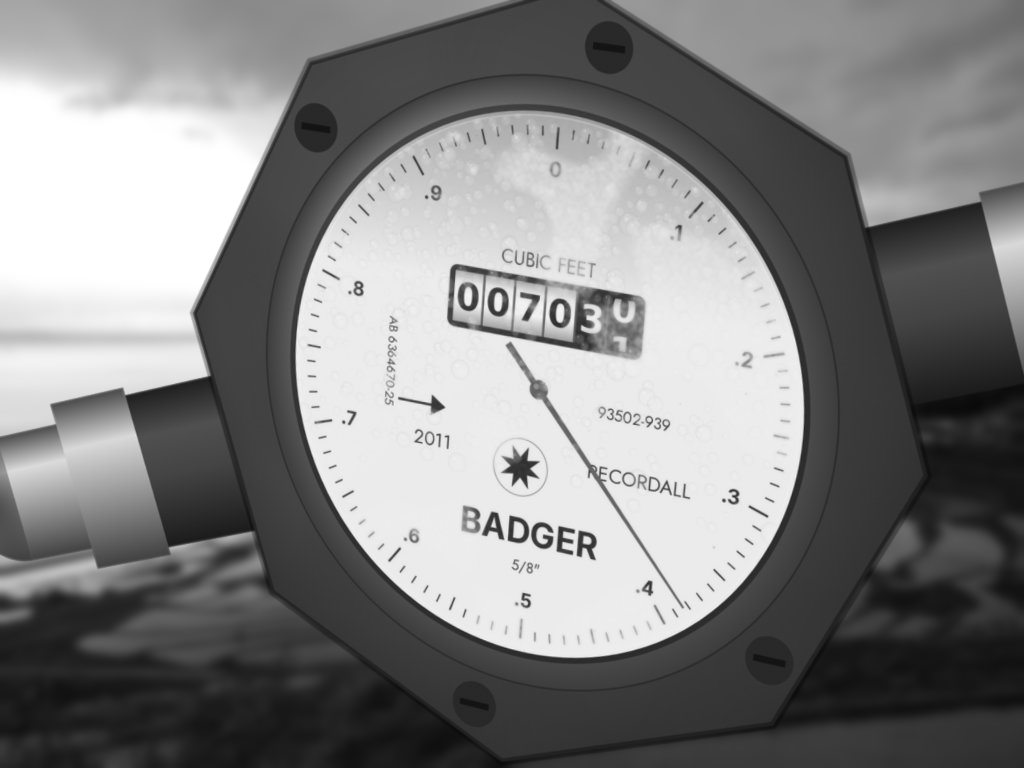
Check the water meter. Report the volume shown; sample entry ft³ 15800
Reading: ft³ 7030.38
